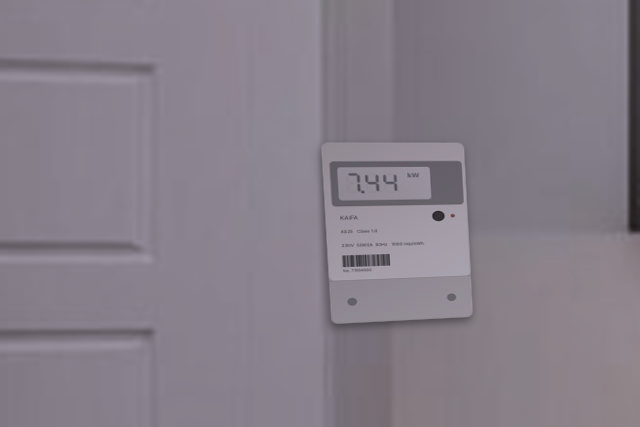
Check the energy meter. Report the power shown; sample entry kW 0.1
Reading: kW 7.44
